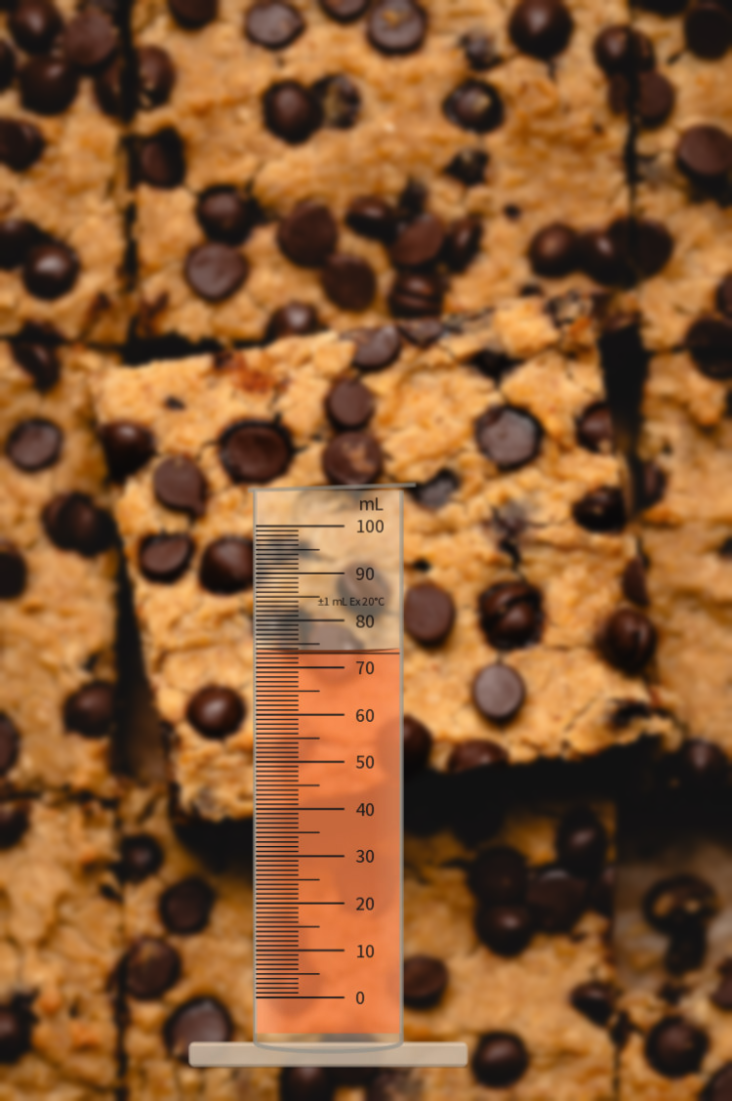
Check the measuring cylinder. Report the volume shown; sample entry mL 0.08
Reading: mL 73
